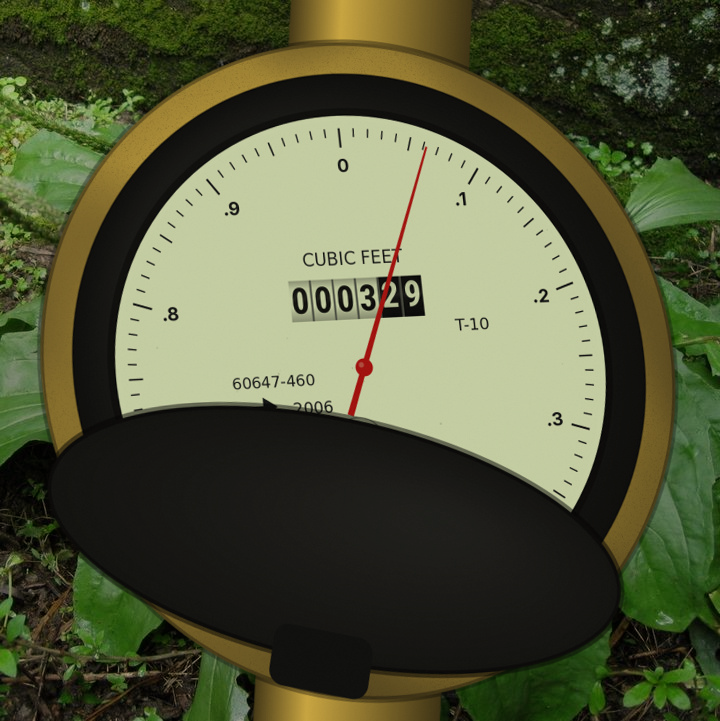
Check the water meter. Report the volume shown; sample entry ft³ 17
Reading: ft³ 329.06
